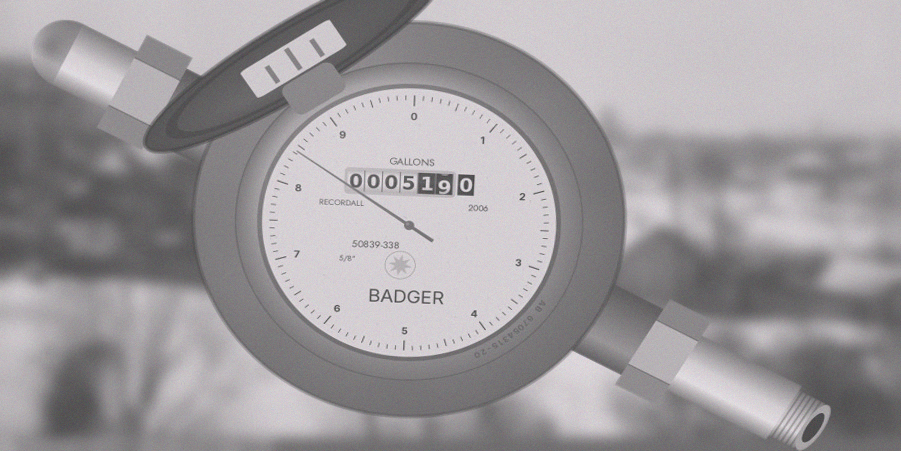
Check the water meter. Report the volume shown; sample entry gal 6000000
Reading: gal 5188.4
